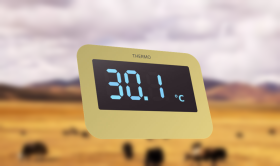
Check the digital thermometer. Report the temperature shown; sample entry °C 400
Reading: °C 30.1
